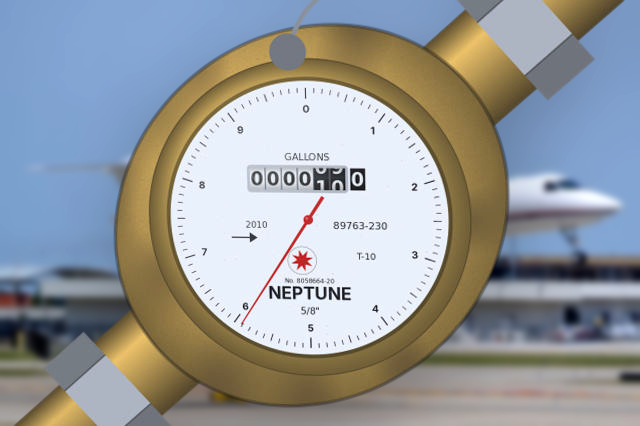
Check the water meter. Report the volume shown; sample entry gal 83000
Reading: gal 95.9
